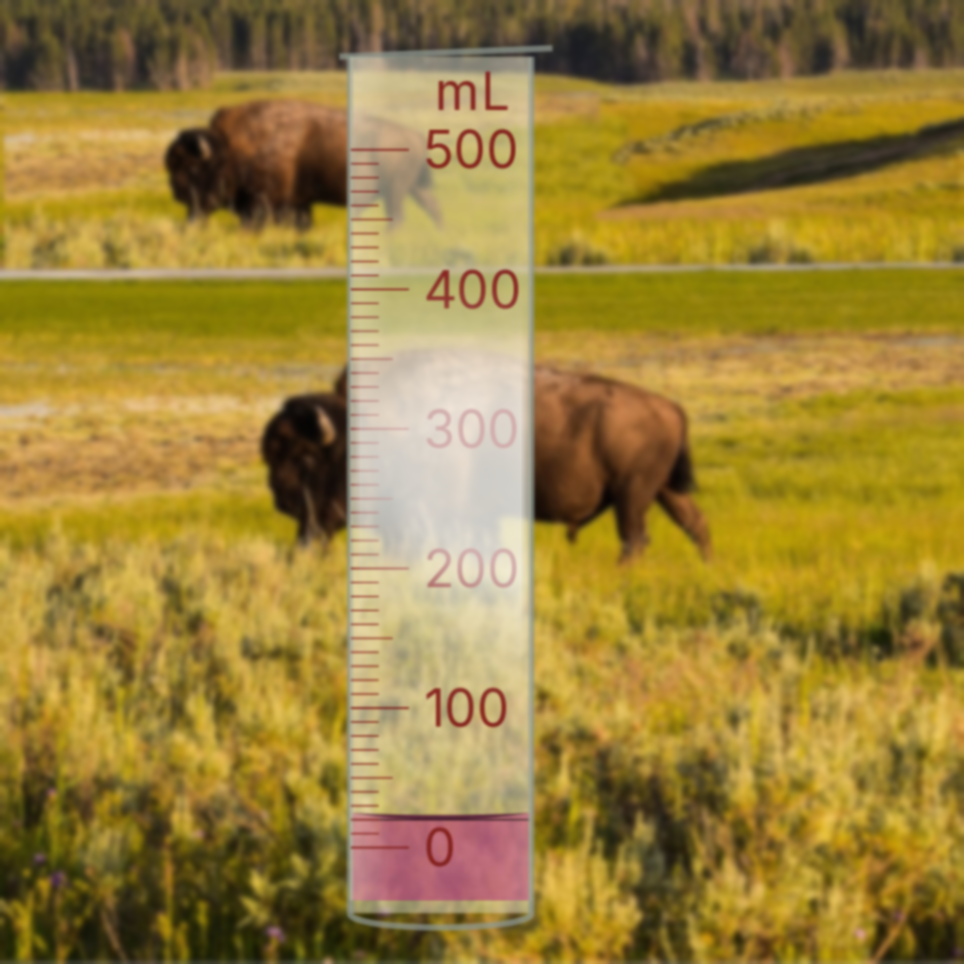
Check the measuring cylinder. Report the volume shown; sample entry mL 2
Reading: mL 20
